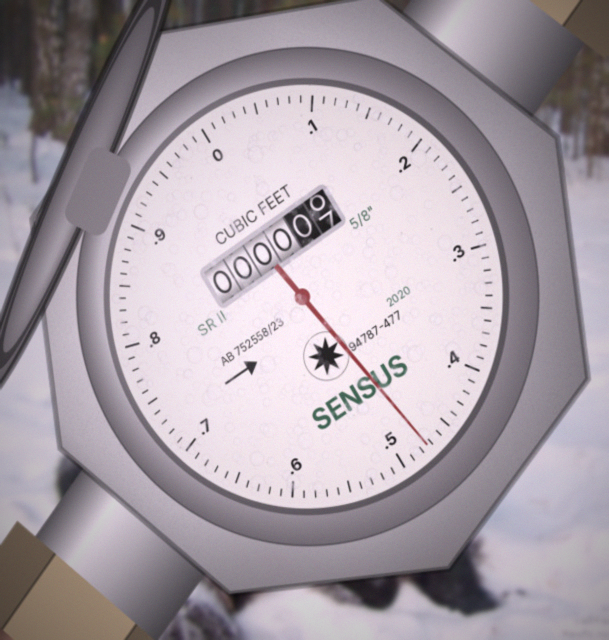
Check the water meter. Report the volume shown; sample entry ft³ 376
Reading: ft³ 6.47
